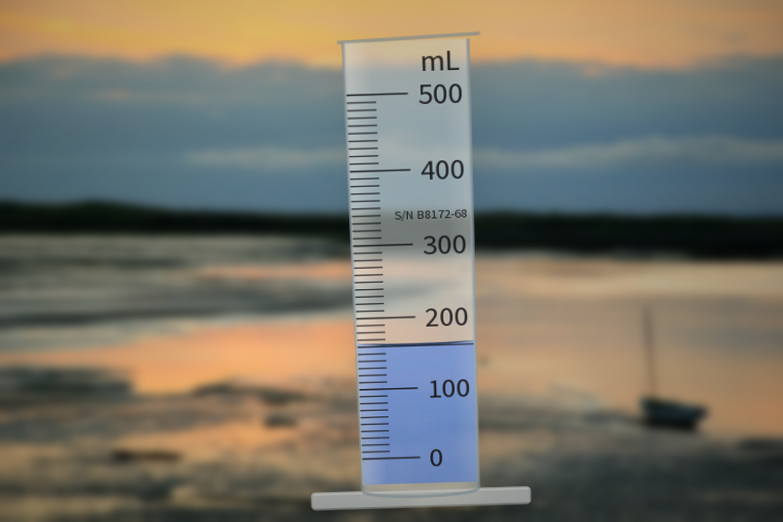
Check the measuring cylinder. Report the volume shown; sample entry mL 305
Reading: mL 160
